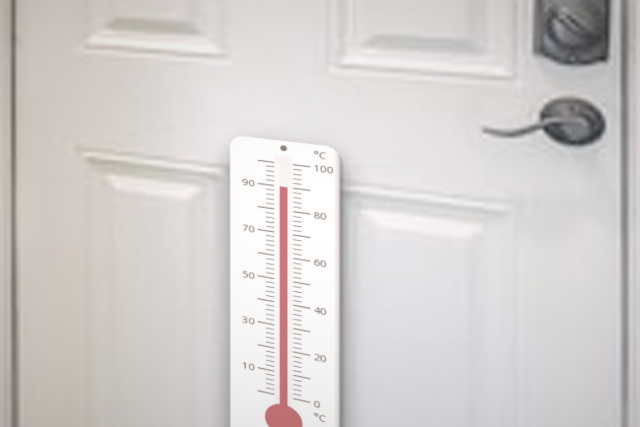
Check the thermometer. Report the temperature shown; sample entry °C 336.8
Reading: °C 90
